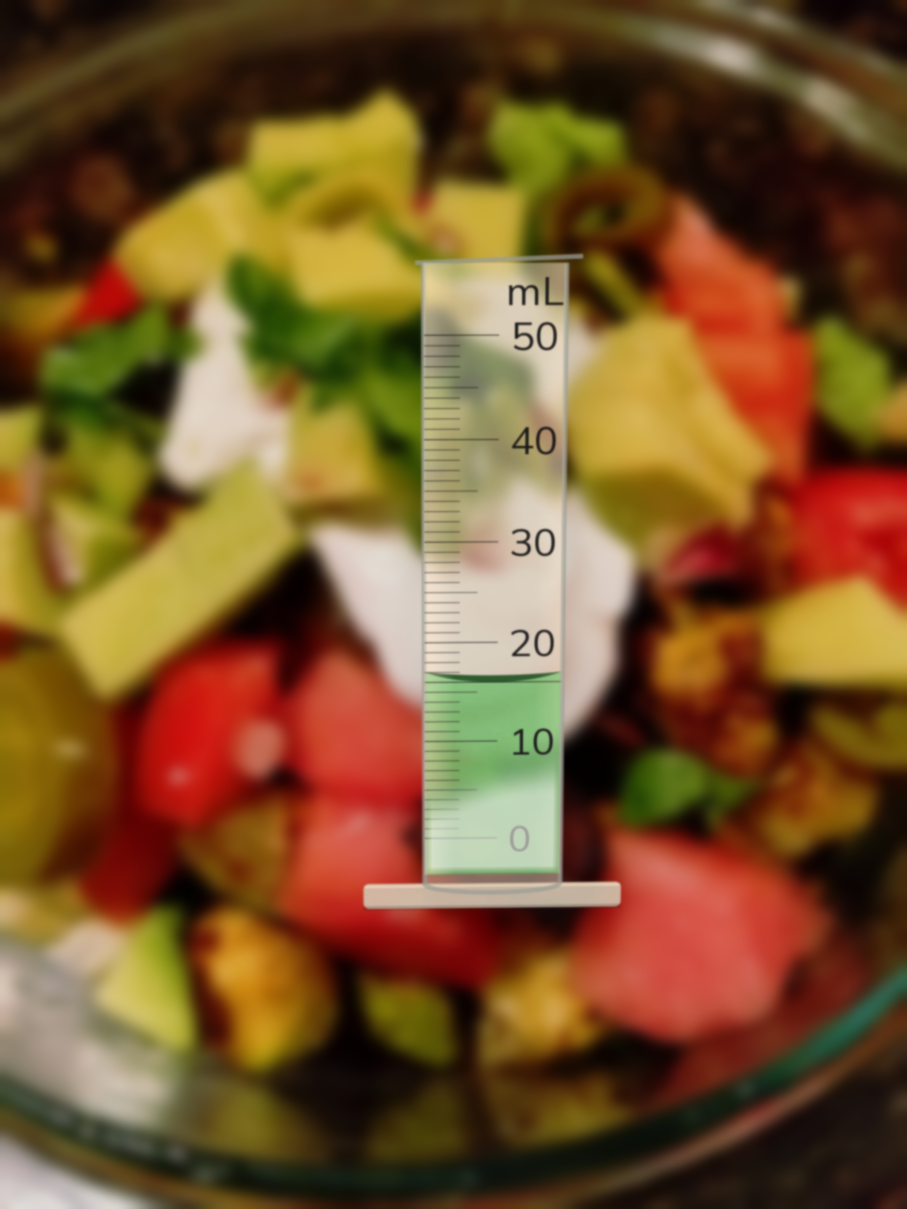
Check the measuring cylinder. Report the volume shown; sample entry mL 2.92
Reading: mL 16
